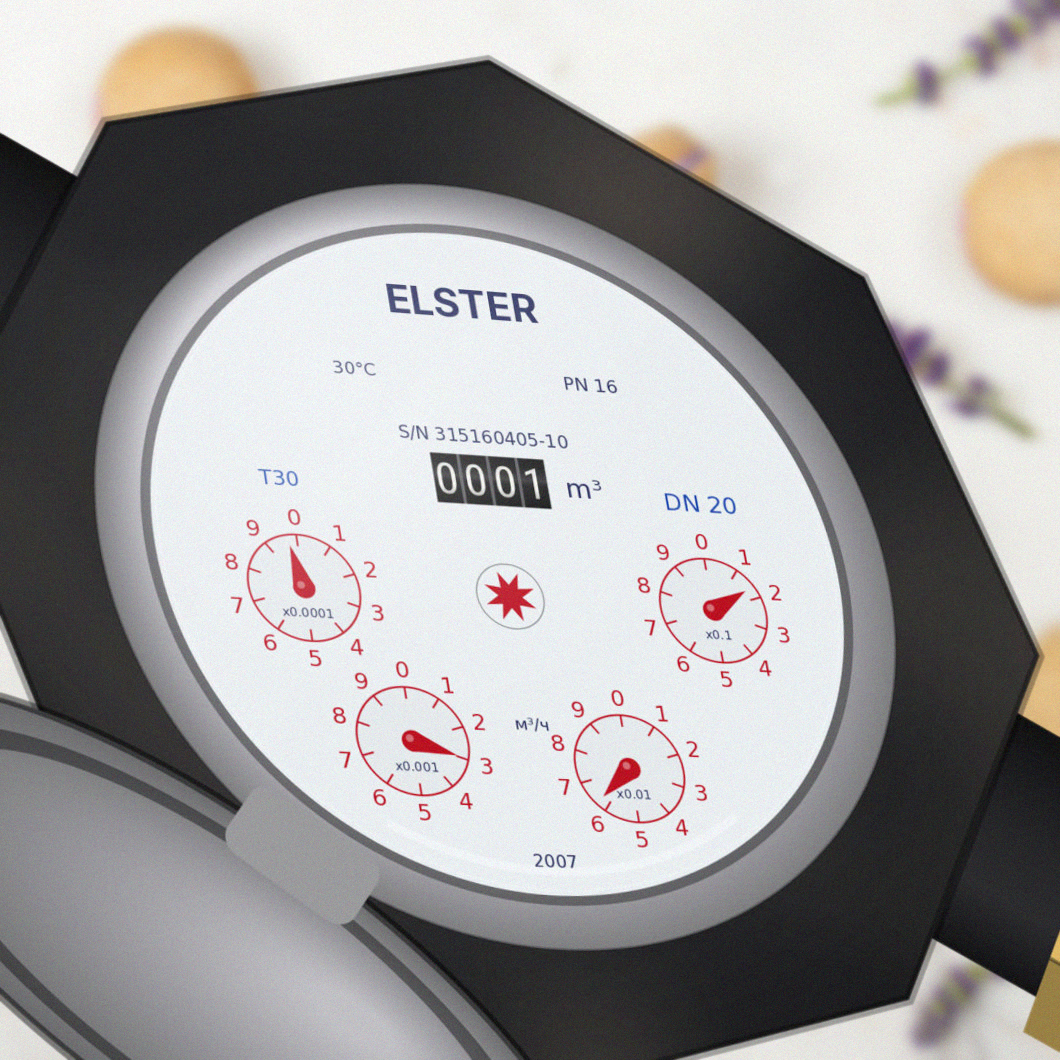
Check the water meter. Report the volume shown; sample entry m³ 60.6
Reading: m³ 1.1629
